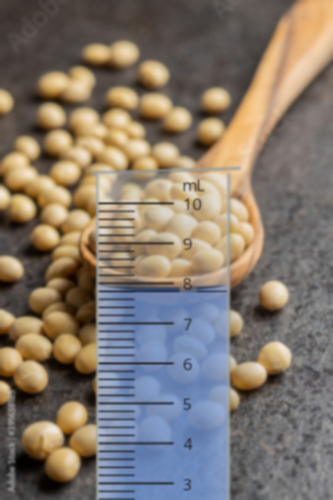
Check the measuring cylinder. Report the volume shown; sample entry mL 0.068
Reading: mL 7.8
